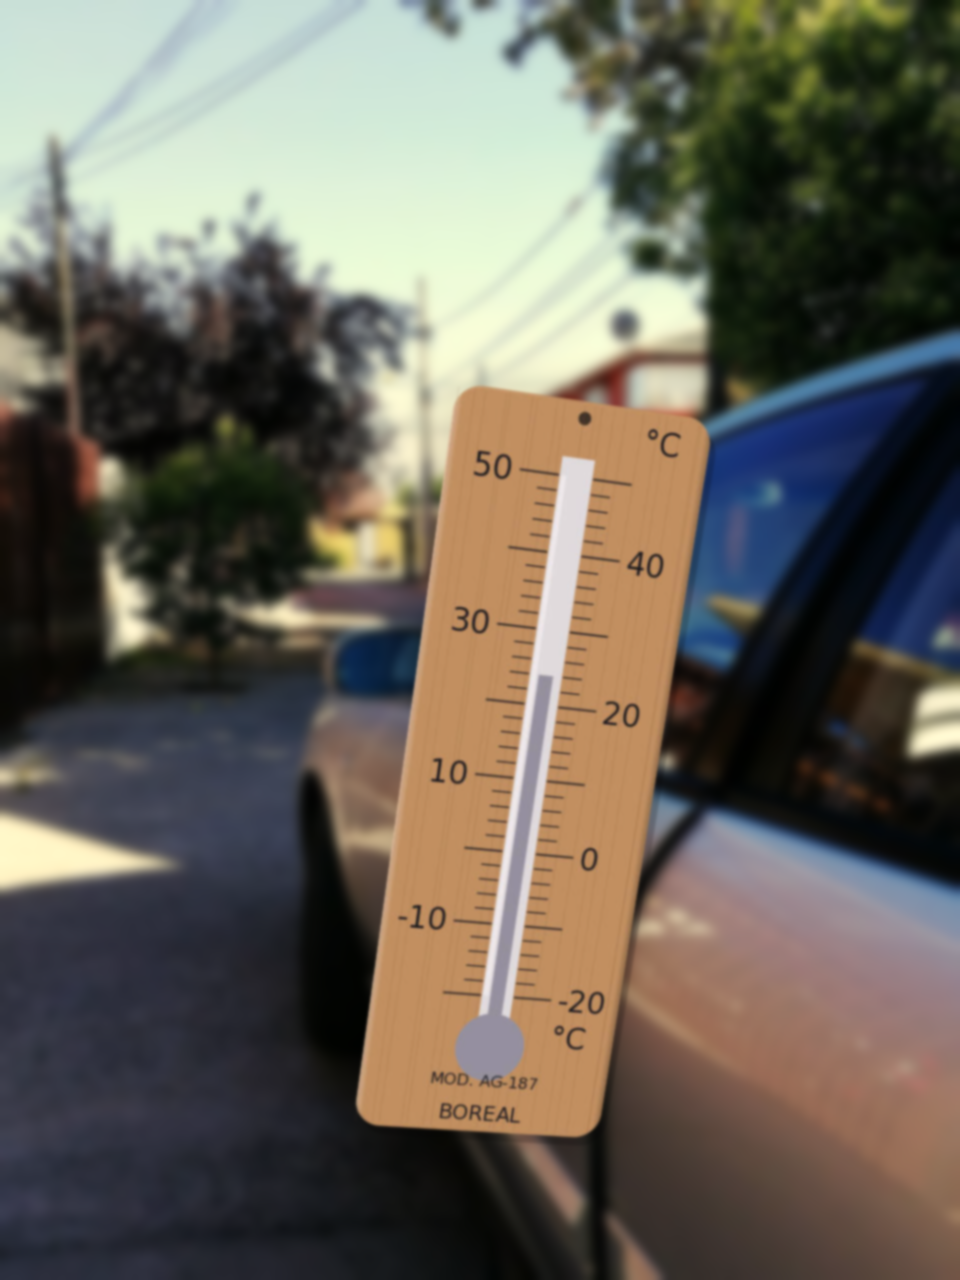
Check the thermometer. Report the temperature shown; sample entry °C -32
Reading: °C 24
